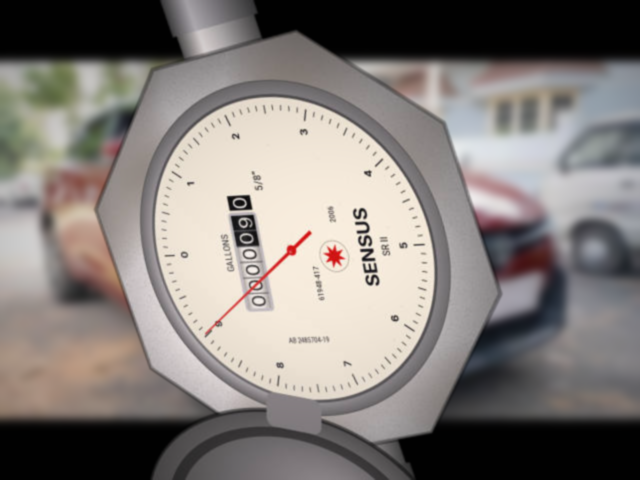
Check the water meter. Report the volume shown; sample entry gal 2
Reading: gal 89.0
